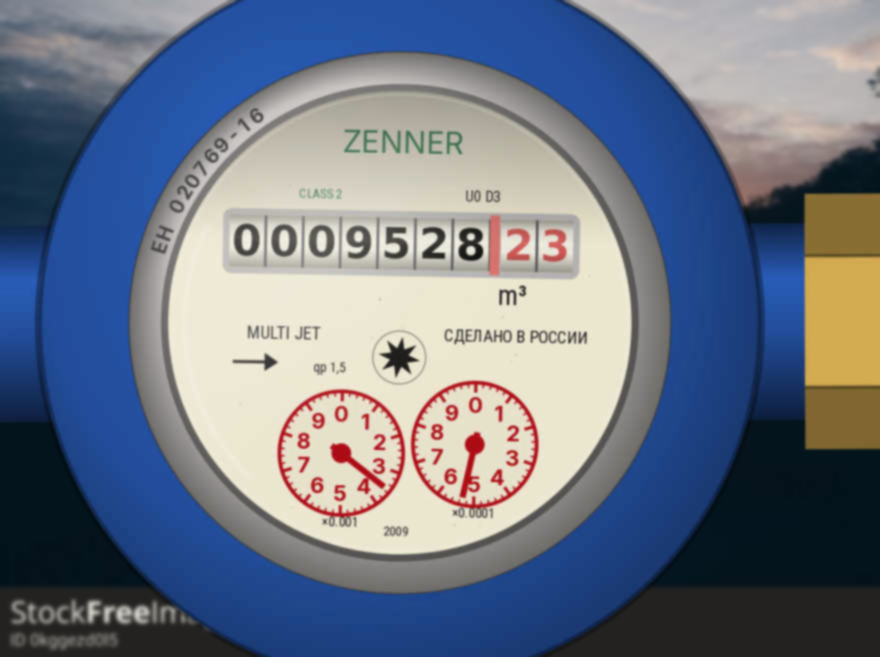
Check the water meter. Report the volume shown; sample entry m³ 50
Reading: m³ 9528.2335
